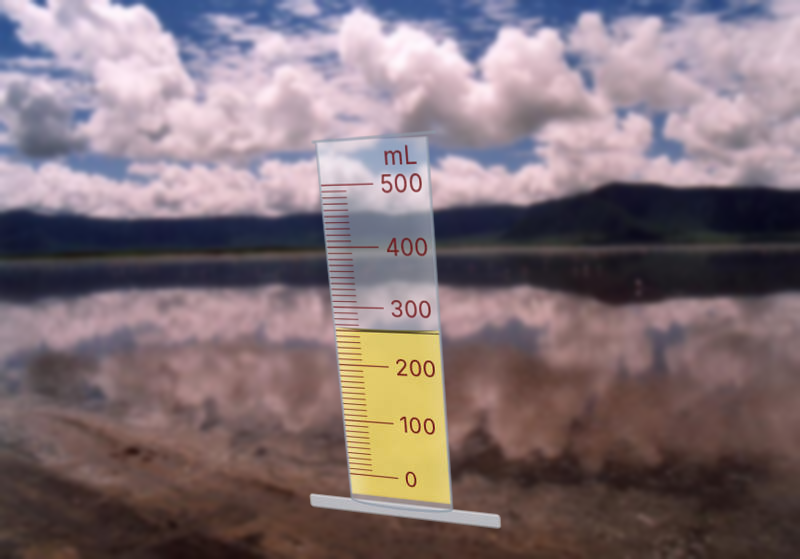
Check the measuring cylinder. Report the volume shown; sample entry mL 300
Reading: mL 260
